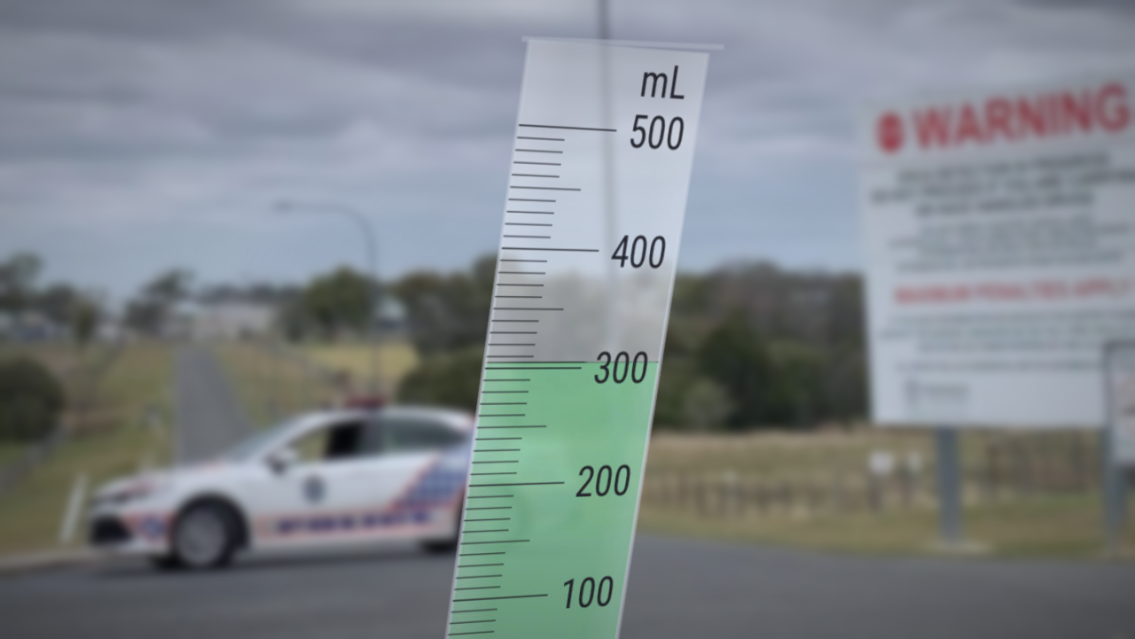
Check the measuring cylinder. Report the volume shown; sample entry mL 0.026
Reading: mL 305
